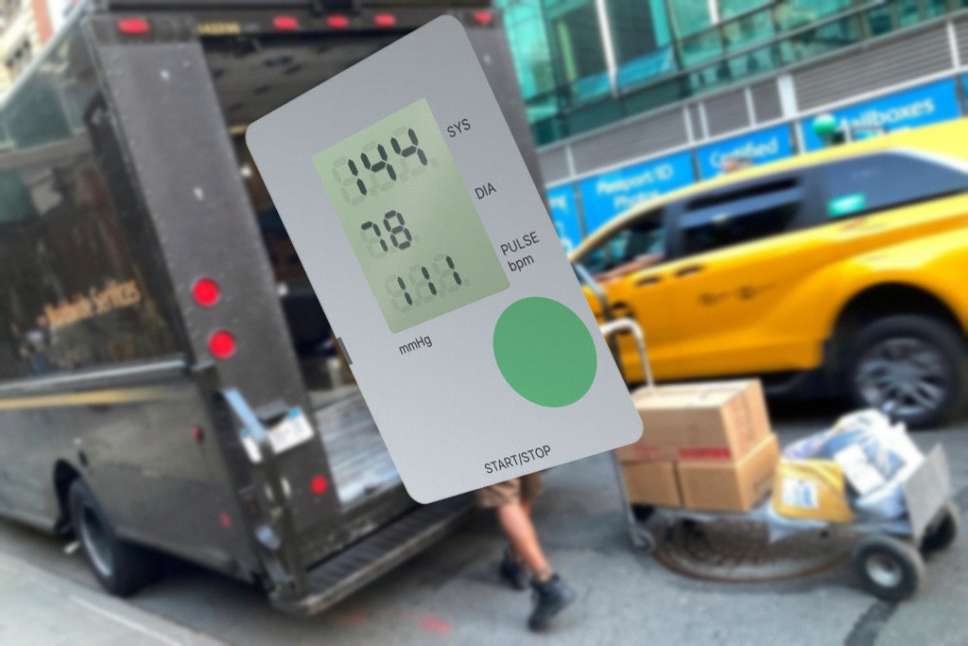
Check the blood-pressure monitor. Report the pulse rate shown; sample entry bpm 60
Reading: bpm 111
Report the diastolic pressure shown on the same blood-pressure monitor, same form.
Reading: mmHg 78
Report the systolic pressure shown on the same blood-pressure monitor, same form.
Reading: mmHg 144
